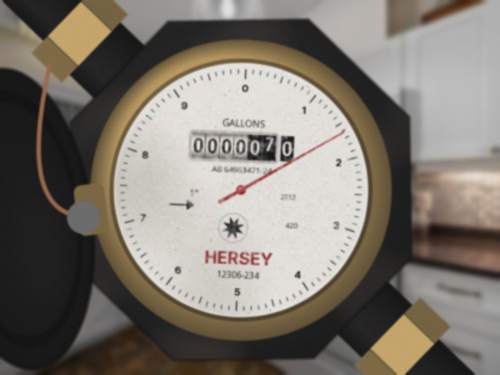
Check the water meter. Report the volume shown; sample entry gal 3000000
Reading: gal 71.6
